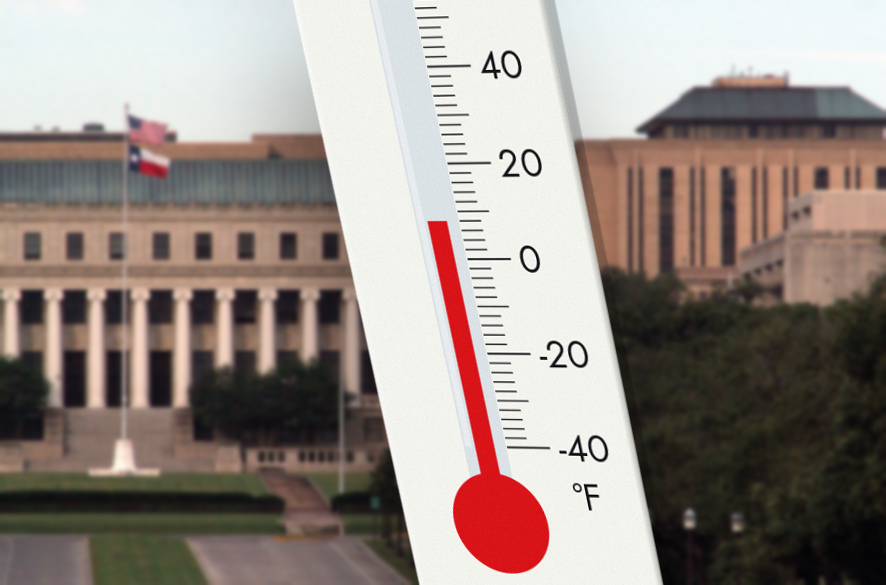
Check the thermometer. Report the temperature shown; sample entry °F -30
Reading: °F 8
